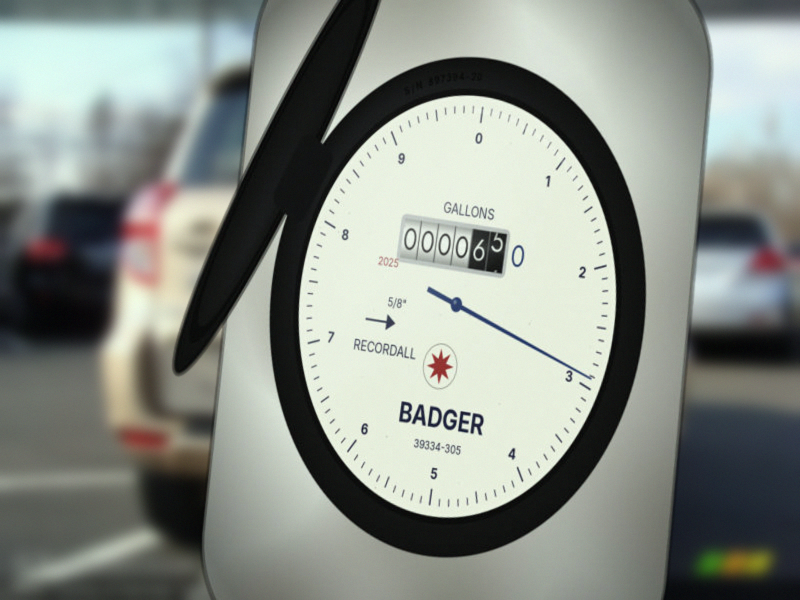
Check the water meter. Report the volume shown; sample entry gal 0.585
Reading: gal 652.9
